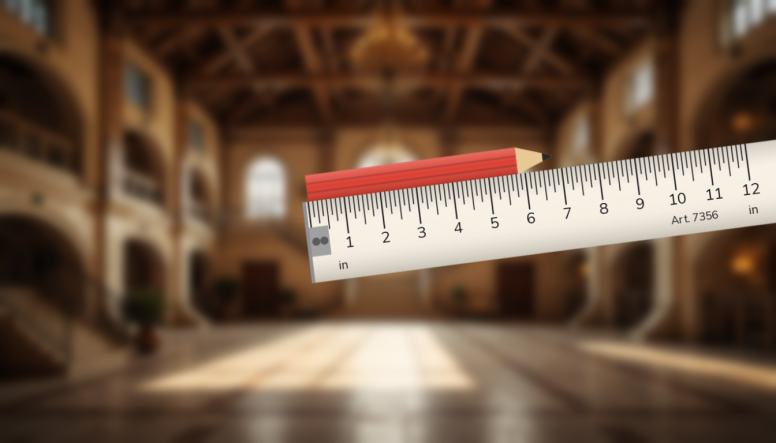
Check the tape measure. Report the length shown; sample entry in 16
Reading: in 6.75
